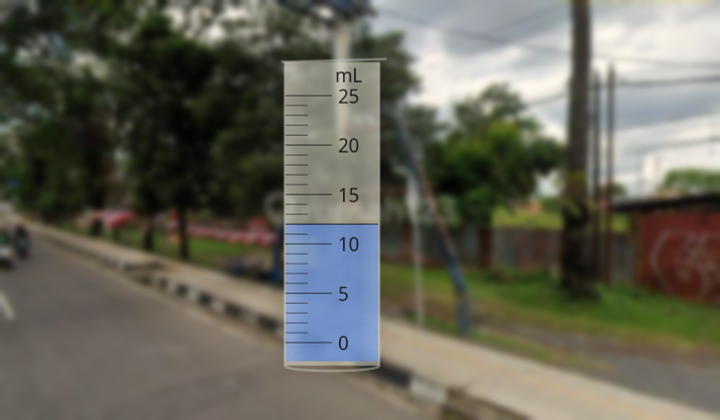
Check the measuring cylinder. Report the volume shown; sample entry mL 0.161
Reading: mL 12
